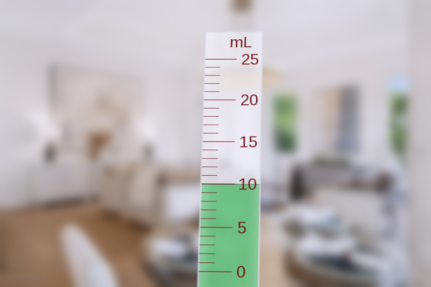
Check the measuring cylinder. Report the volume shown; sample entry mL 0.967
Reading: mL 10
